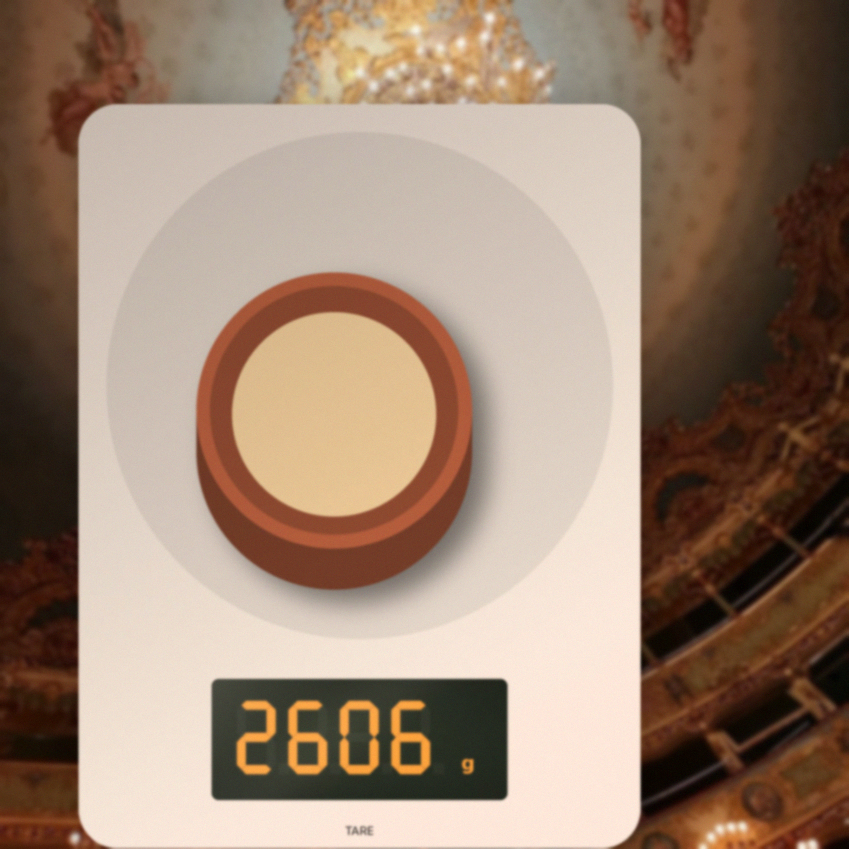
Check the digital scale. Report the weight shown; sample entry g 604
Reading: g 2606
